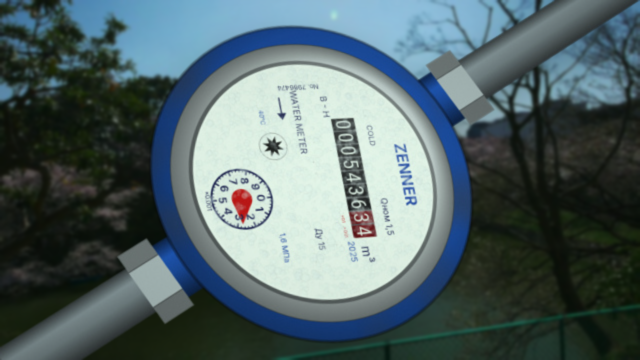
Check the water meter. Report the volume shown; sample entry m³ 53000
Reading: m³ 5436.342
